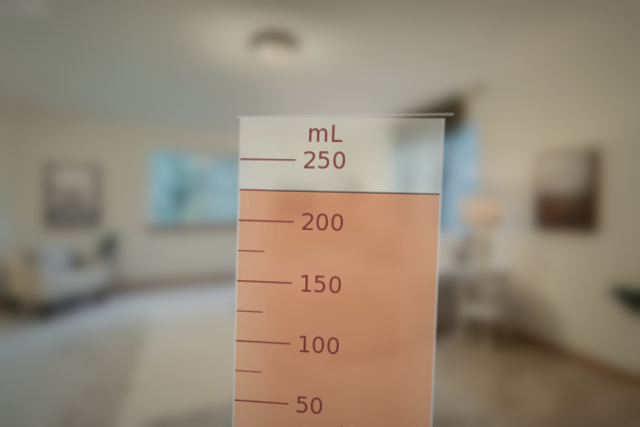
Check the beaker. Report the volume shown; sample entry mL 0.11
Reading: mL 225
